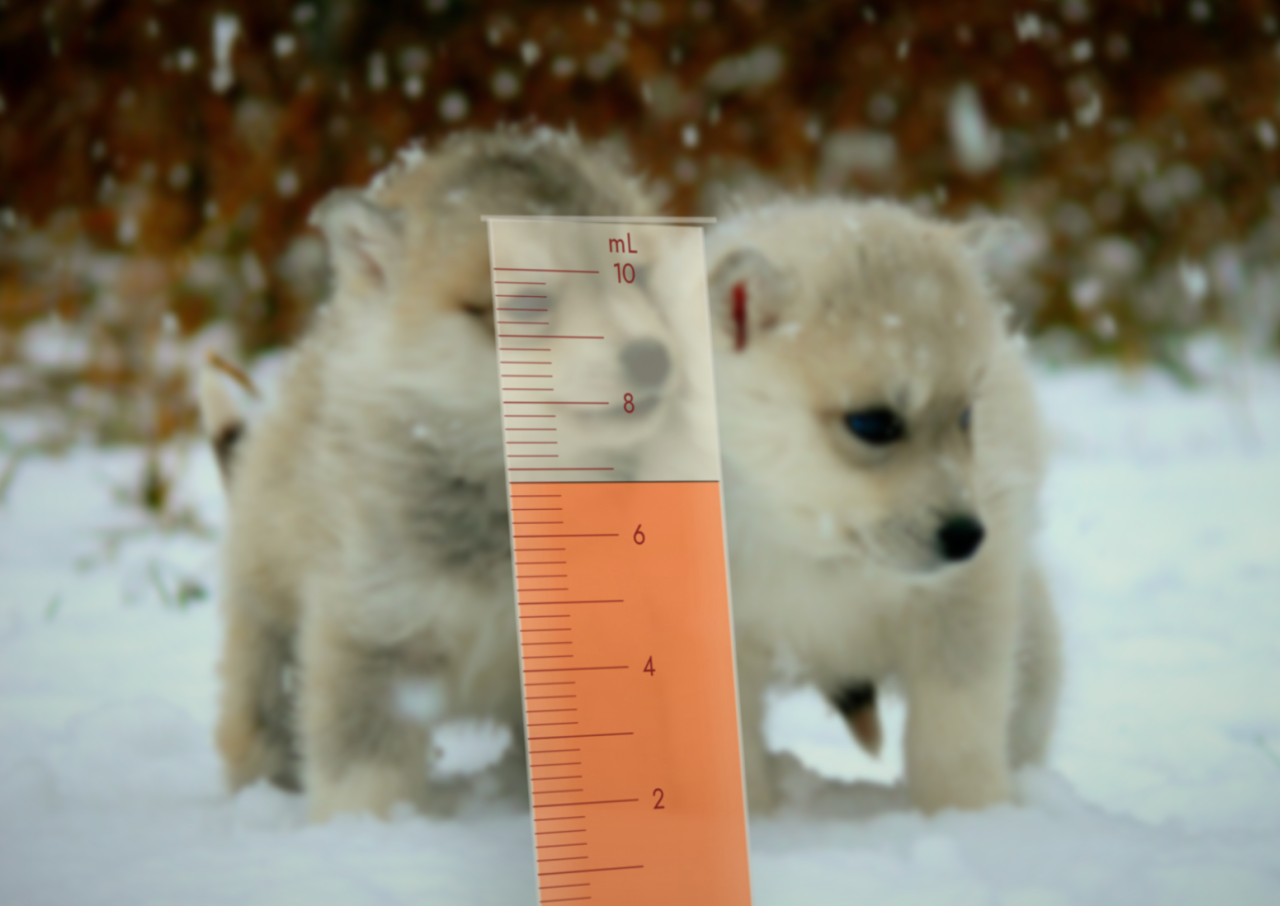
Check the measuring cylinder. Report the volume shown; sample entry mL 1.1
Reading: mL 6.8
